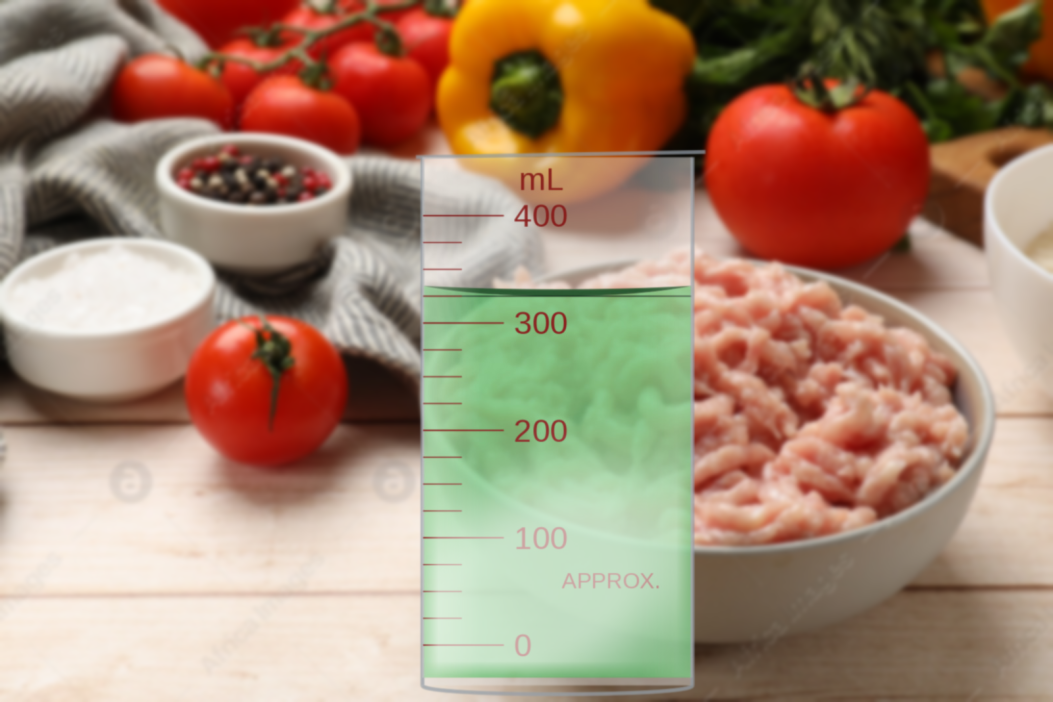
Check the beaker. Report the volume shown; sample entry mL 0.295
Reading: mL 325
